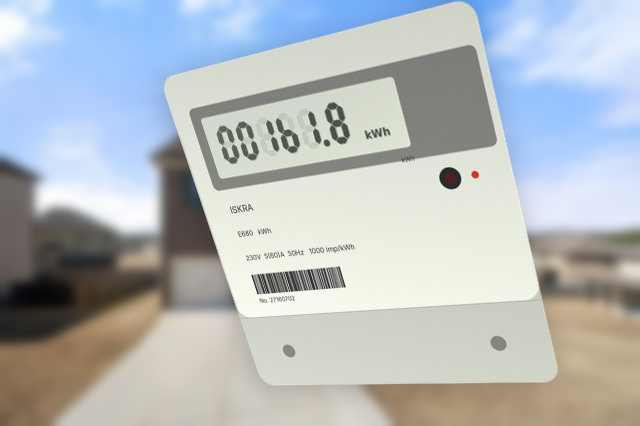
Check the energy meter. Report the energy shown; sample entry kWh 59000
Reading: kWh 161.8
